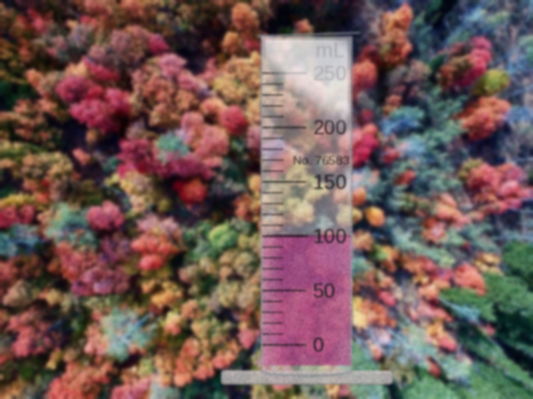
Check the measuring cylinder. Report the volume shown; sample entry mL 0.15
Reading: mL 100
